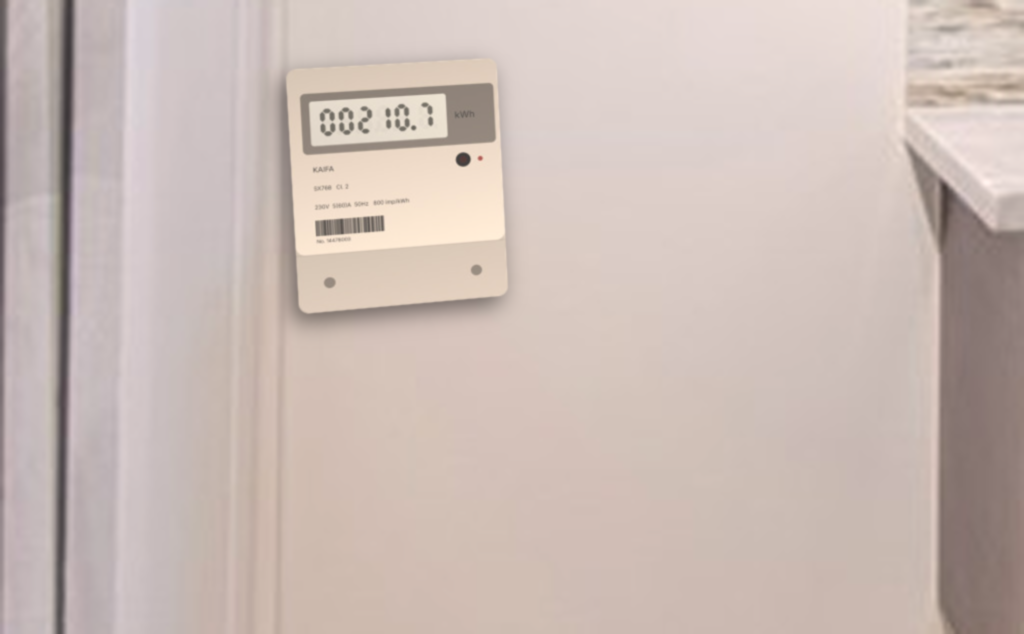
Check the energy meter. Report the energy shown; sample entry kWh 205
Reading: kWh 210.7
